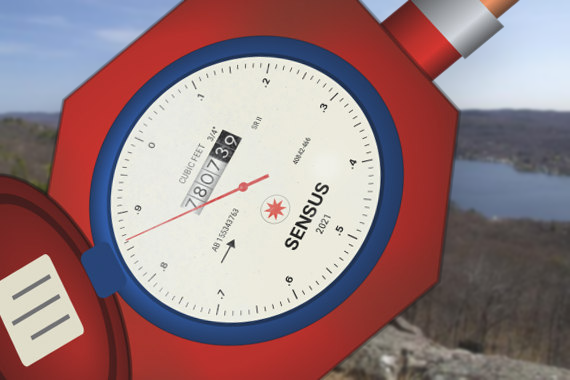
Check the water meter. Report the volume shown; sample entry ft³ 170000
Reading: ft³ 780738.86
